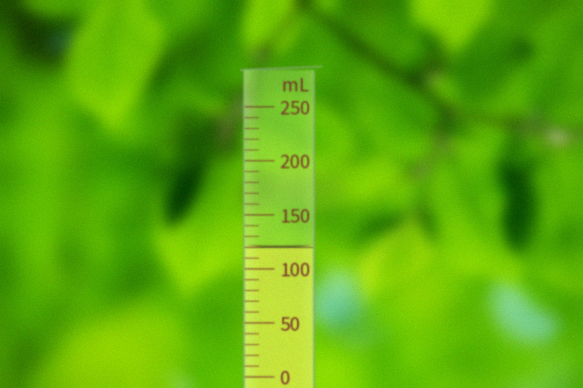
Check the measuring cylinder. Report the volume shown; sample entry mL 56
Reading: mL 120
